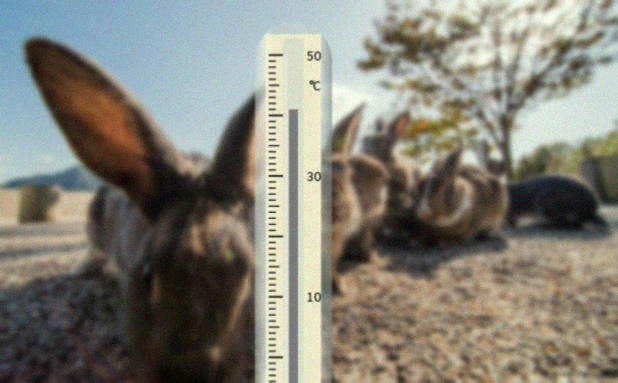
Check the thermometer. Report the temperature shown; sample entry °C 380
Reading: °C 41
